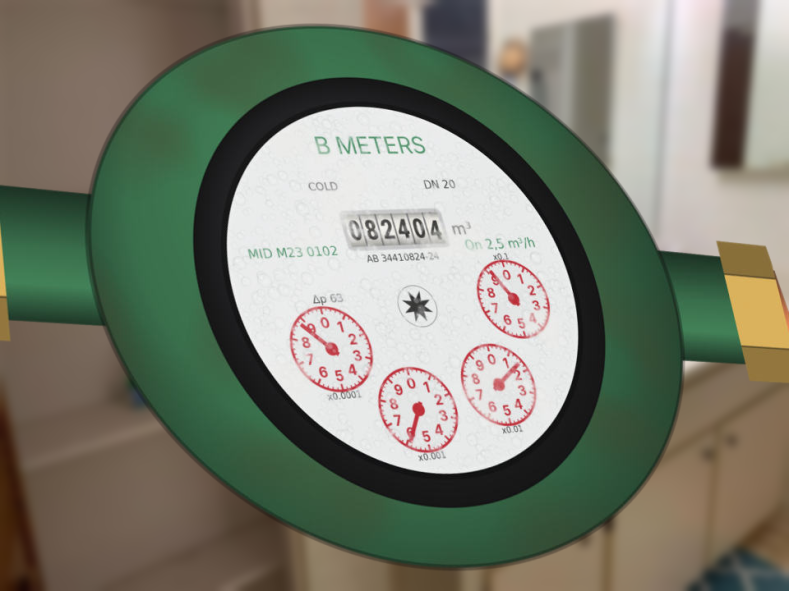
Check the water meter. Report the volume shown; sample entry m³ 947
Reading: m³ 82403.9158
